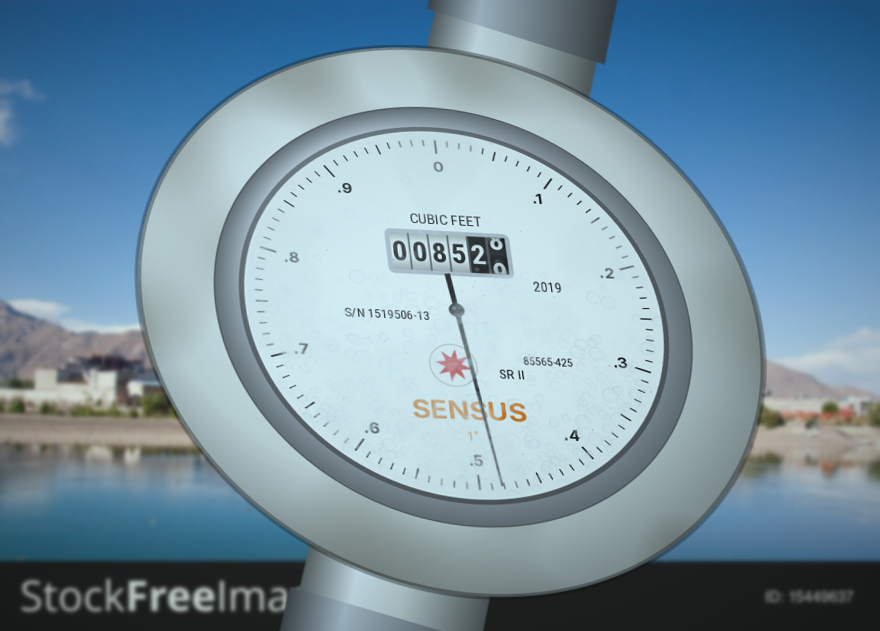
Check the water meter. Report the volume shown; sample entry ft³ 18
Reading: ft³ 8528.48
